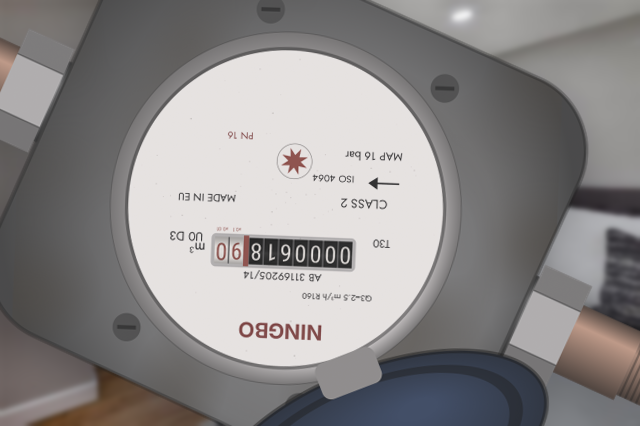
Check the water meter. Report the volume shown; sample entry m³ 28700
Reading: m³ 618.90
